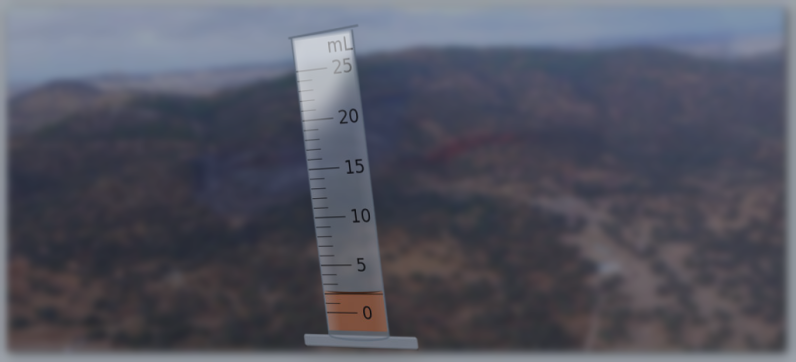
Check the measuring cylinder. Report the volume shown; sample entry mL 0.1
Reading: mL 2
